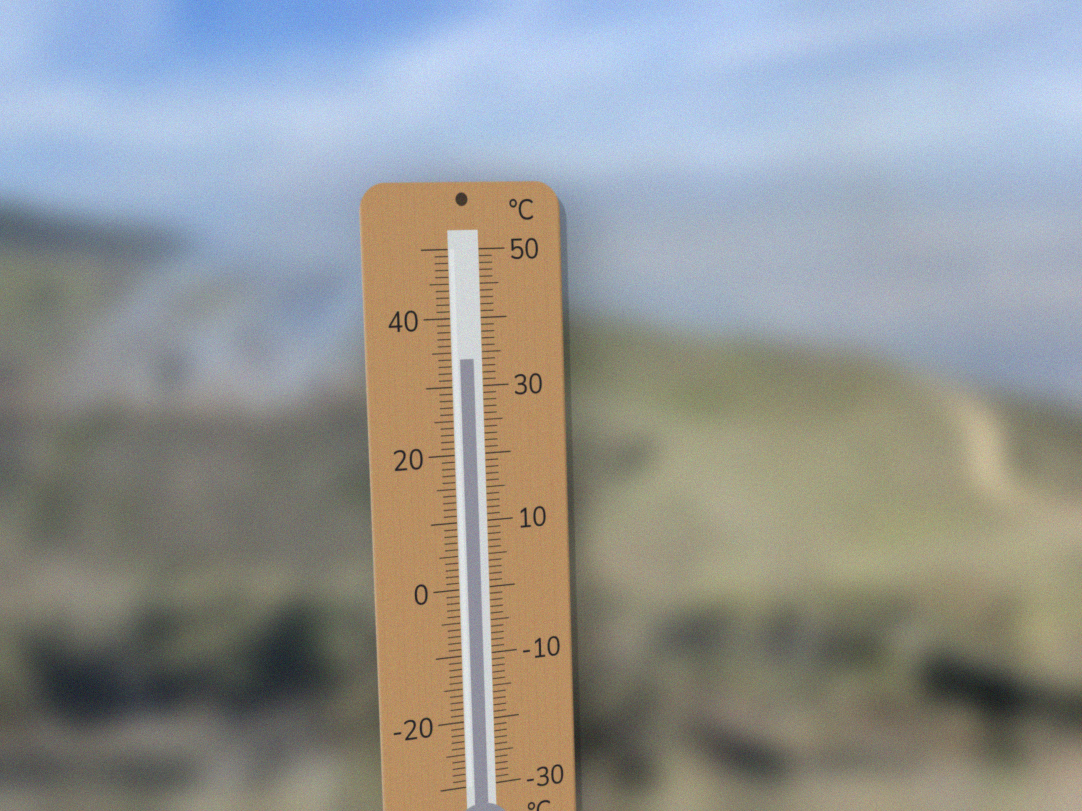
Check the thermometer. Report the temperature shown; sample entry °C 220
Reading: °C 34
